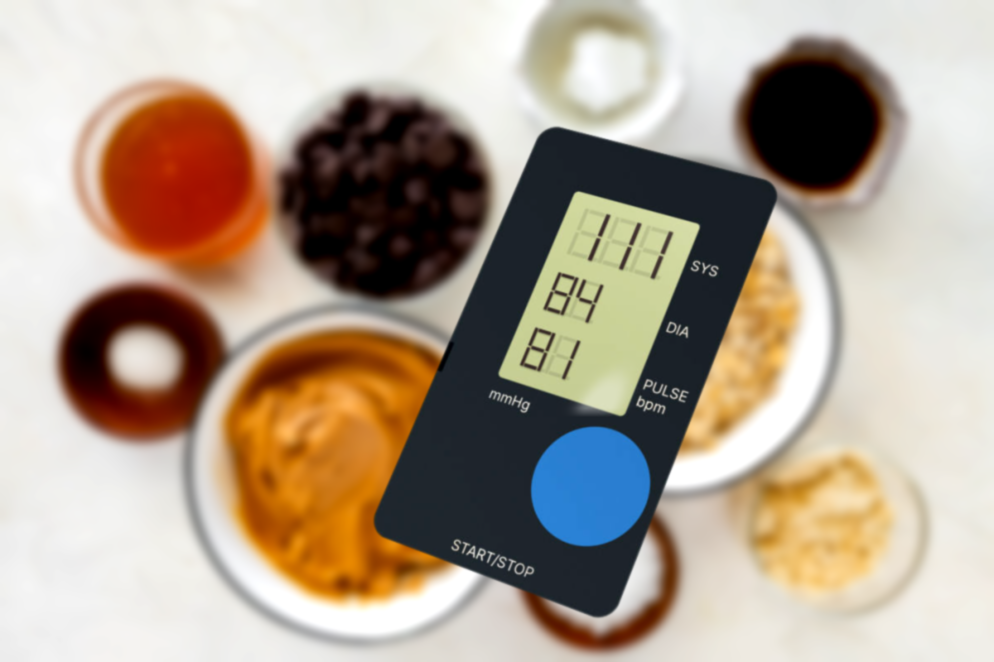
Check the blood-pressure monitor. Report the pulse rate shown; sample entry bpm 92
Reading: bpm 81
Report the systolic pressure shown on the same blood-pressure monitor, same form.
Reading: mmHg 111
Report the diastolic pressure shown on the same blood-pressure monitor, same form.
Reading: mmHg 84
